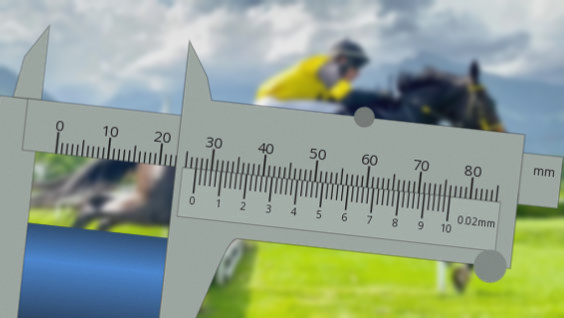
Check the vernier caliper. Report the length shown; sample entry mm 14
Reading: mm 27.0
